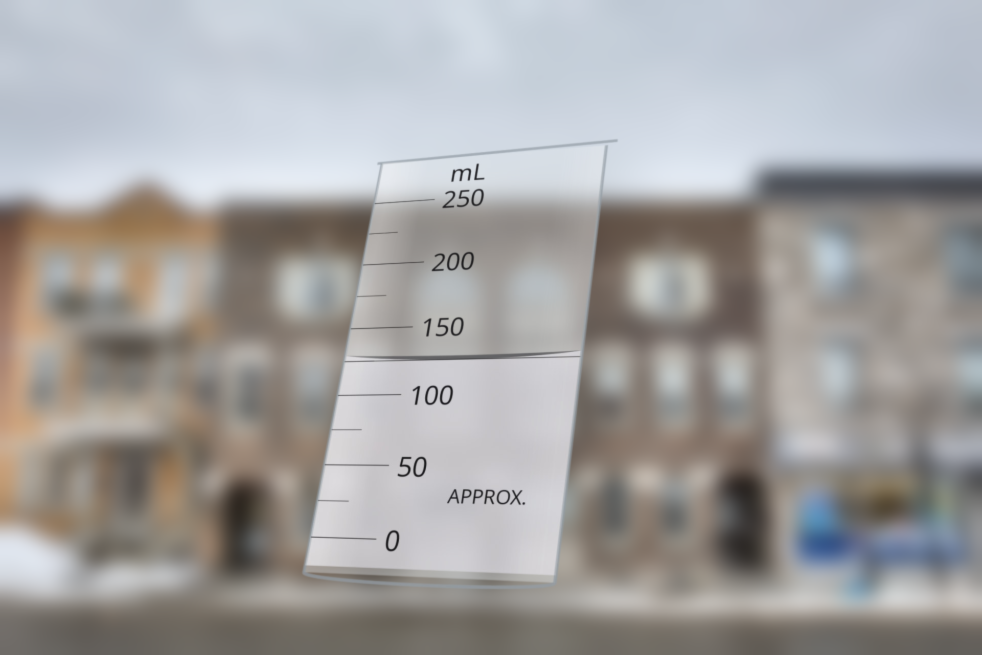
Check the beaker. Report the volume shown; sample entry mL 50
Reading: mL 125
